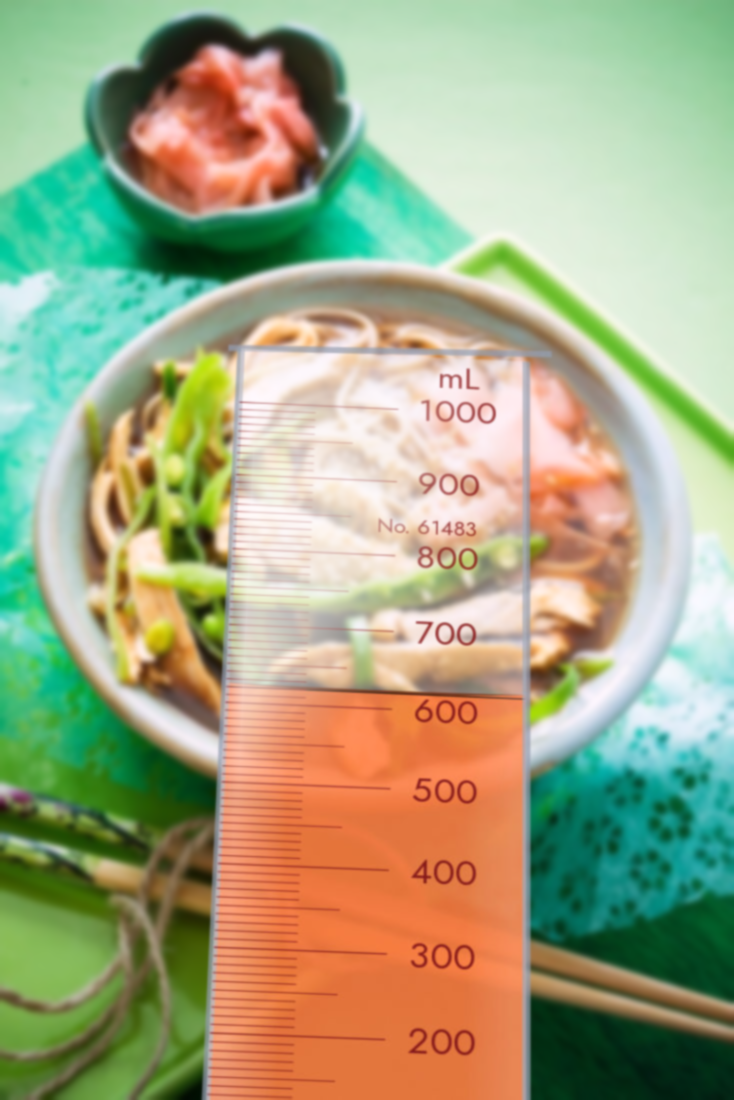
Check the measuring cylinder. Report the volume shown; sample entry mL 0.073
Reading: mL 620
